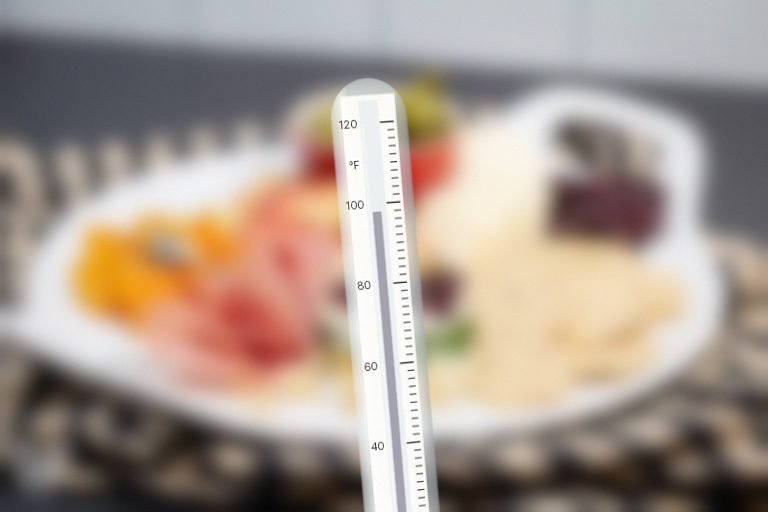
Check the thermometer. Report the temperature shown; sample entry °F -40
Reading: °F 98
